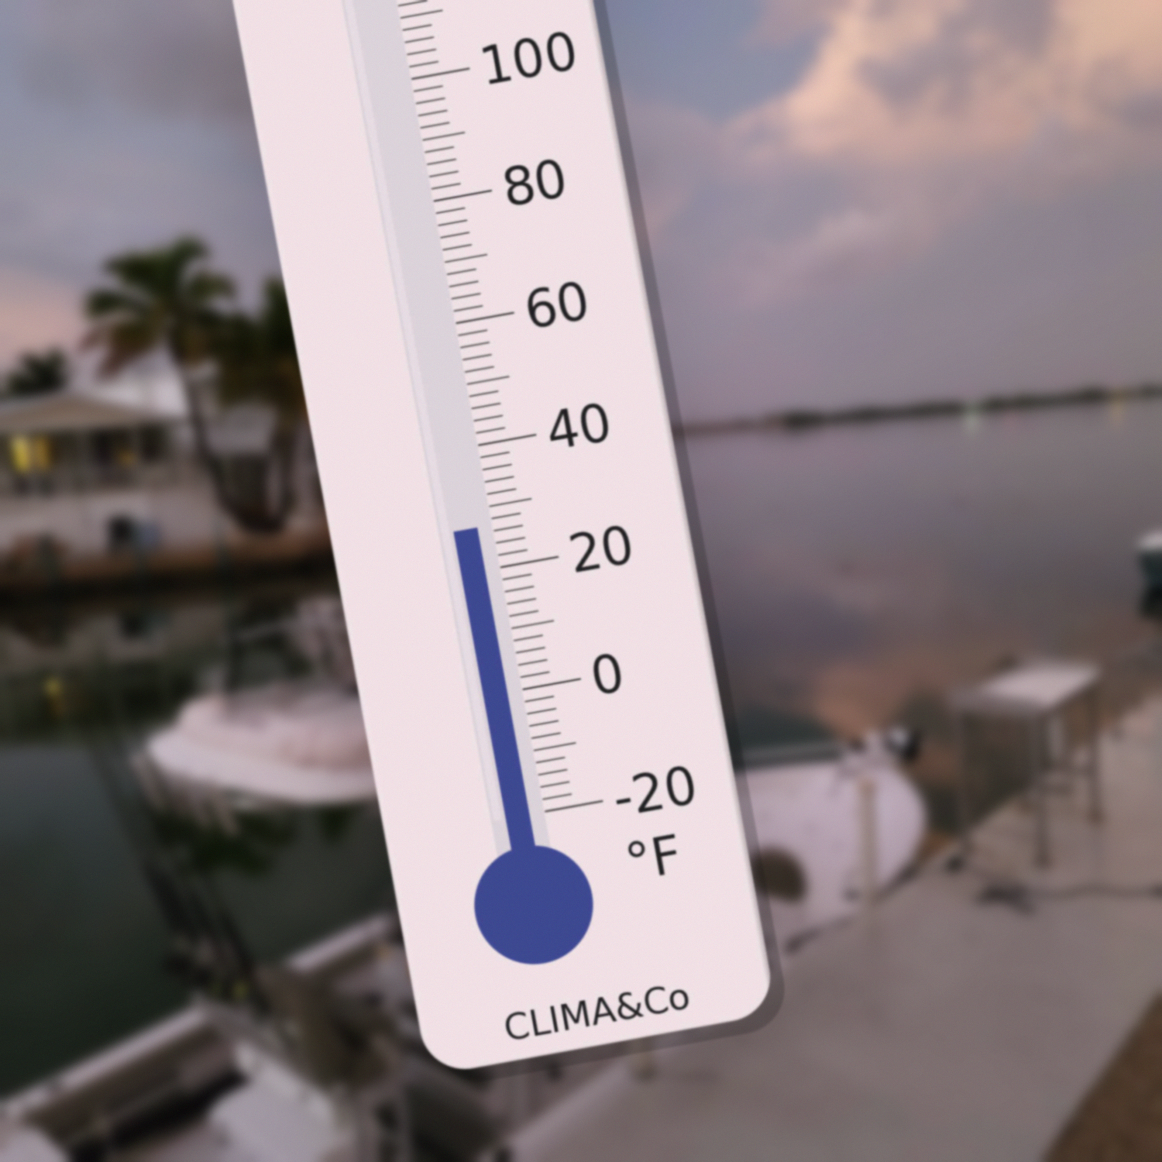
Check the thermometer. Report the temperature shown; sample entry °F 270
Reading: °F 27
